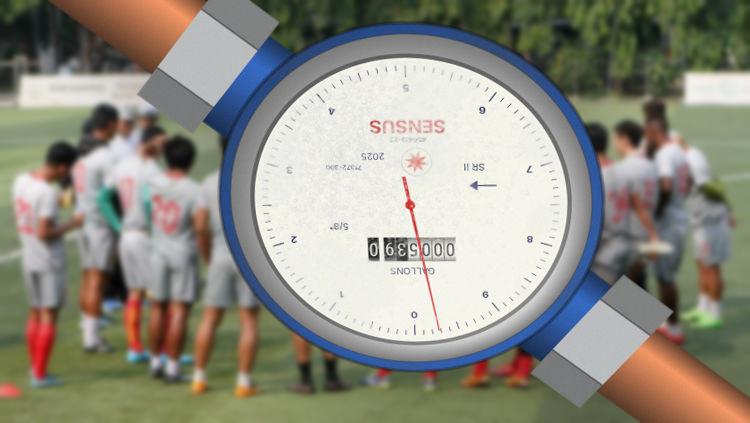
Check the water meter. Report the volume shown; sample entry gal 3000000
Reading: gal 5389.7
